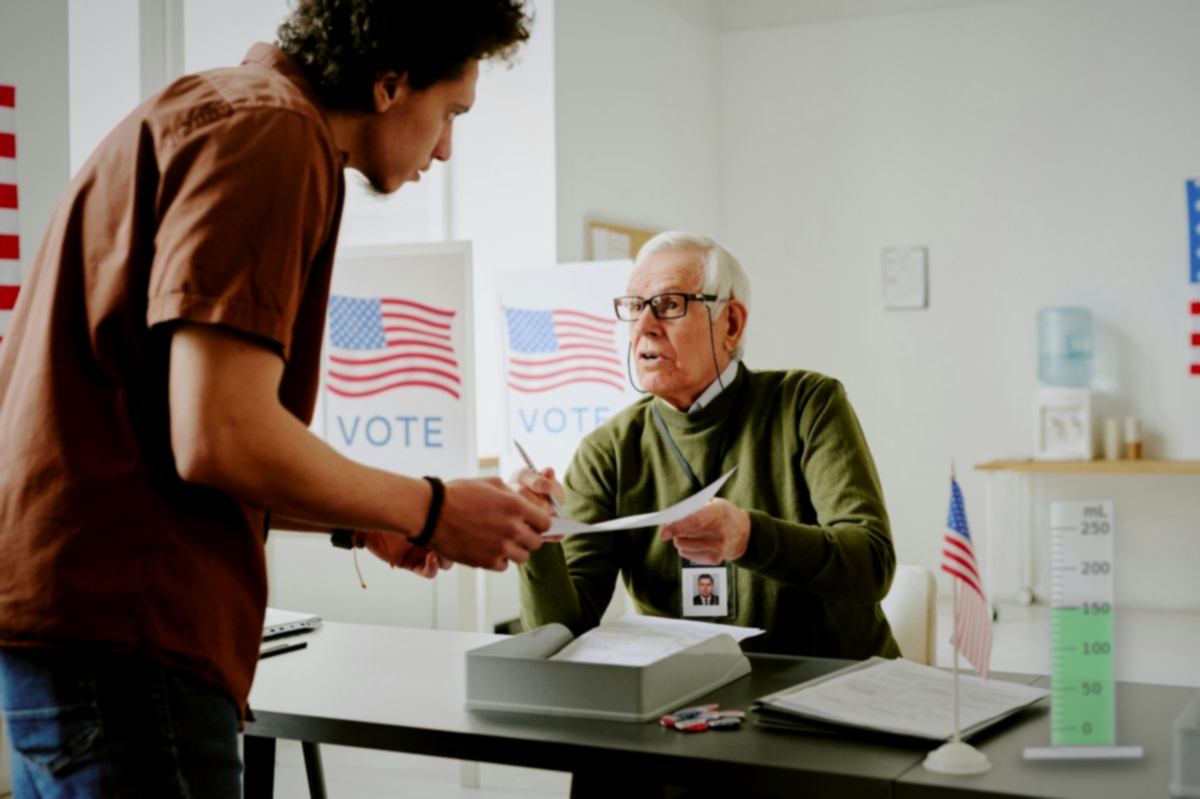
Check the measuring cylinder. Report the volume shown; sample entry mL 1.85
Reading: mL 150
